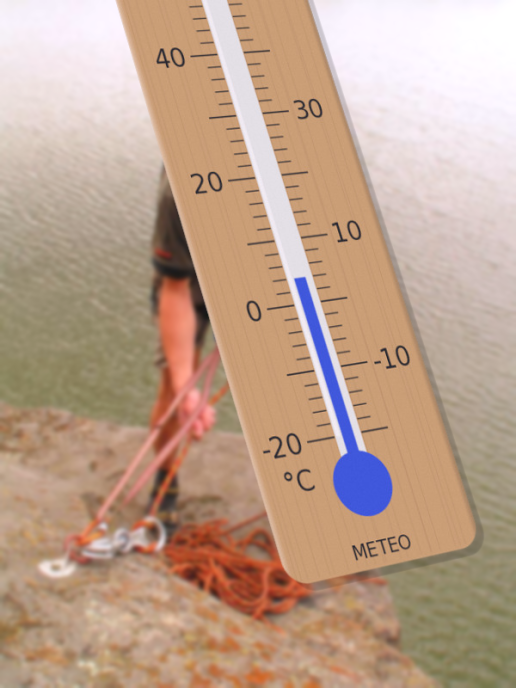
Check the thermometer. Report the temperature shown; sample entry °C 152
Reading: °C 4
